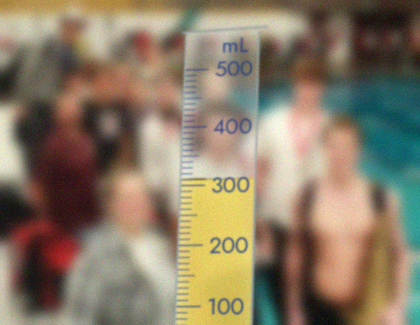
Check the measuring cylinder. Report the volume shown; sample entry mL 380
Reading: mL 310
